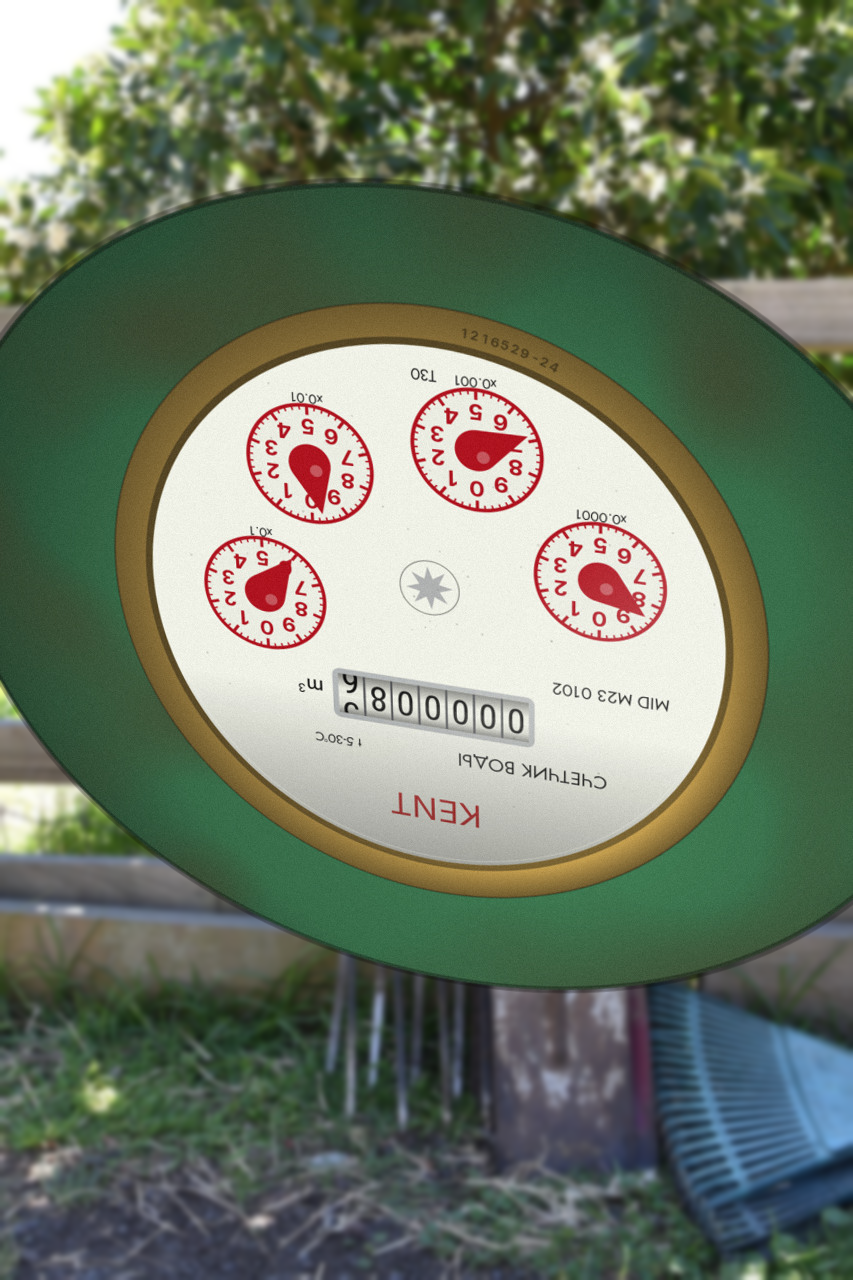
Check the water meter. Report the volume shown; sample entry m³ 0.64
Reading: m³ 85.5968
